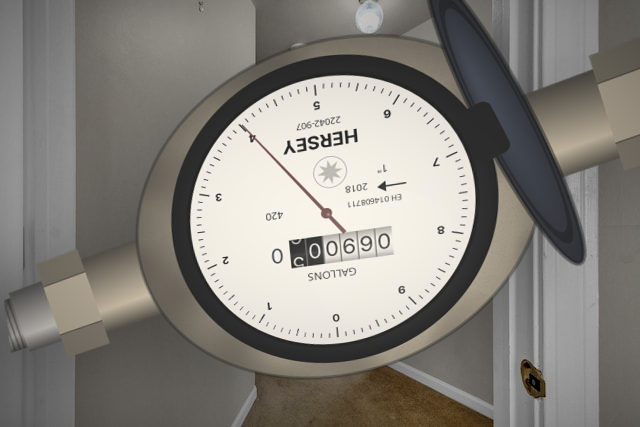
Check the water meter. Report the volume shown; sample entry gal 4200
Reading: gal 690054.0
